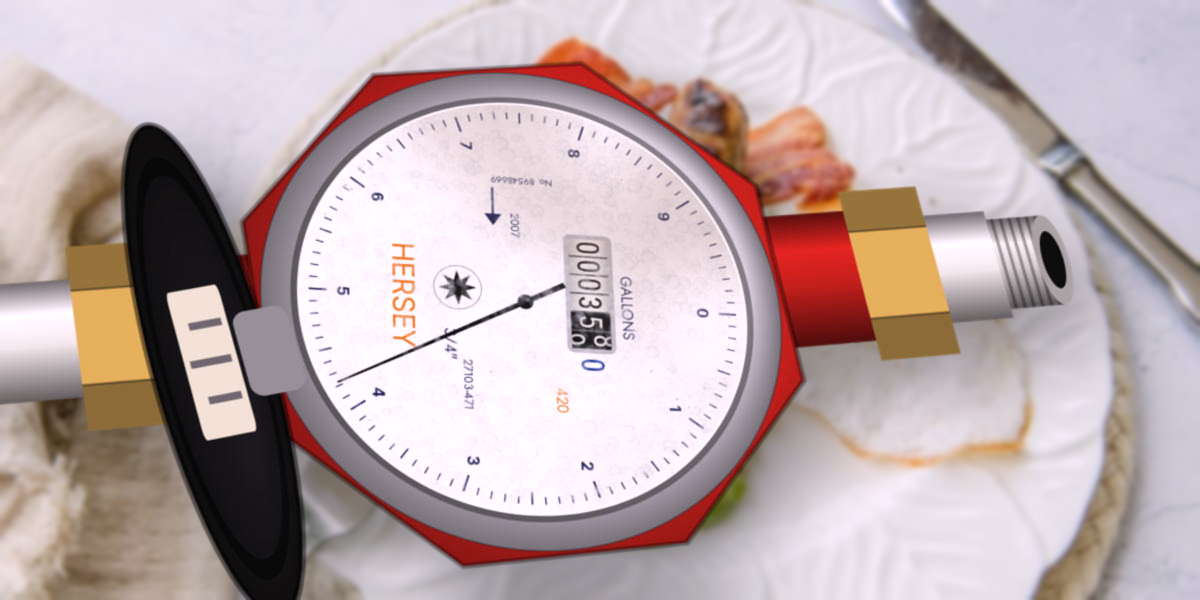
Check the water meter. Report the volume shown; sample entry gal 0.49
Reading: gal 3584.2
